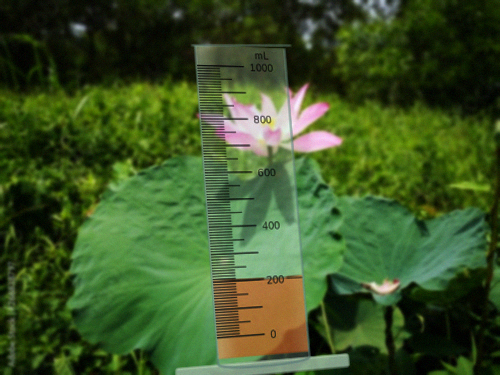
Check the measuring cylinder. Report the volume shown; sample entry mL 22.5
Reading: mL 200
